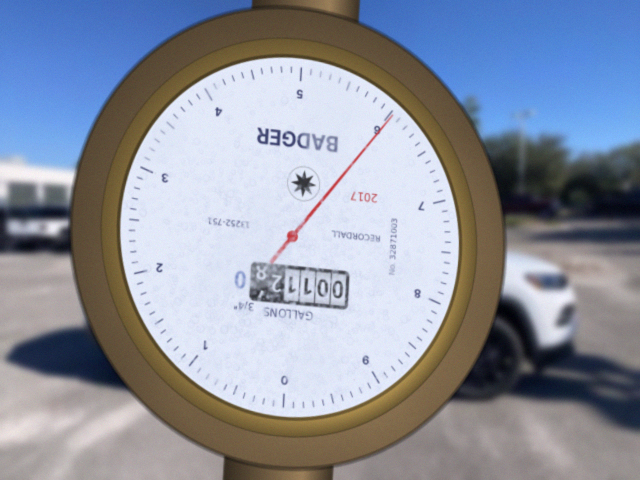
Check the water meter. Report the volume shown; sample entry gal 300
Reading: gal 11276.0
